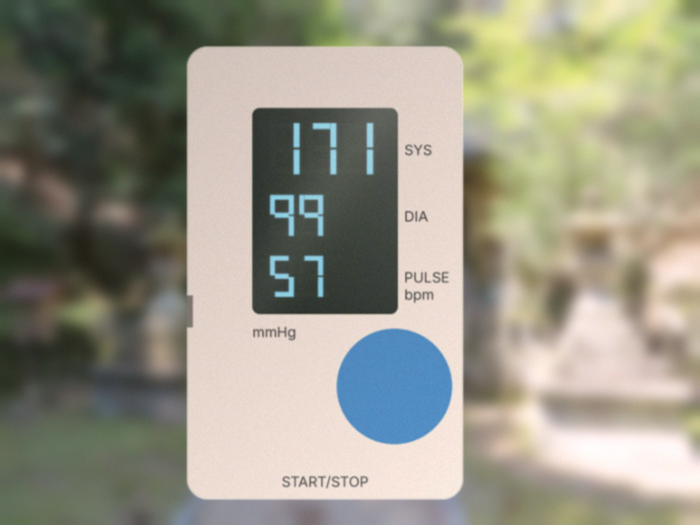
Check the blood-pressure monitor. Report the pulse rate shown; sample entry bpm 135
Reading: bpm 57
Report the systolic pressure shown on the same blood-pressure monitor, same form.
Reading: mmHg 171
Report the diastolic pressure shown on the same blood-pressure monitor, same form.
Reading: mmHg 99
